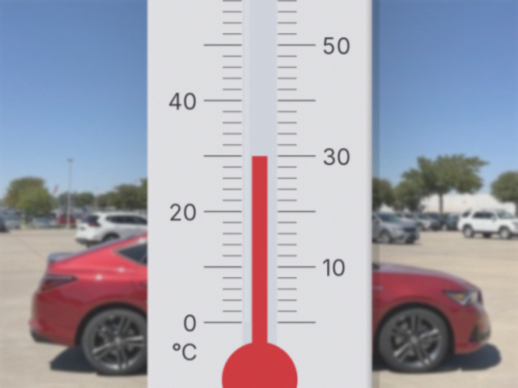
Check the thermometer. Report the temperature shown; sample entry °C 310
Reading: °C 30
